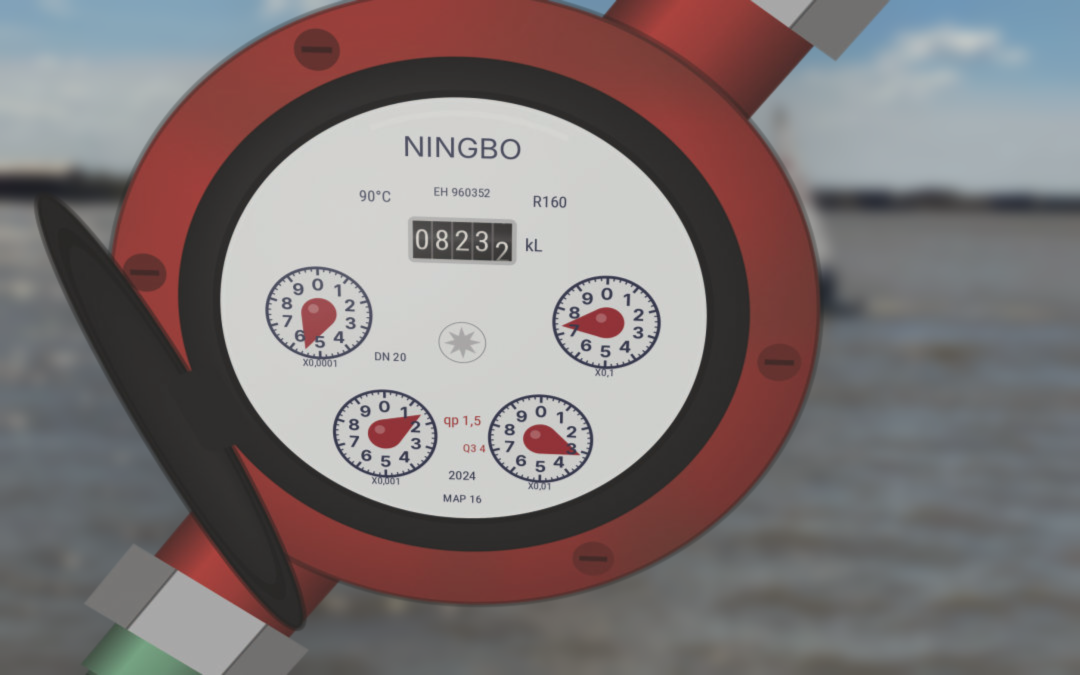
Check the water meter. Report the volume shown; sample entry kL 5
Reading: kL 8231.7315
